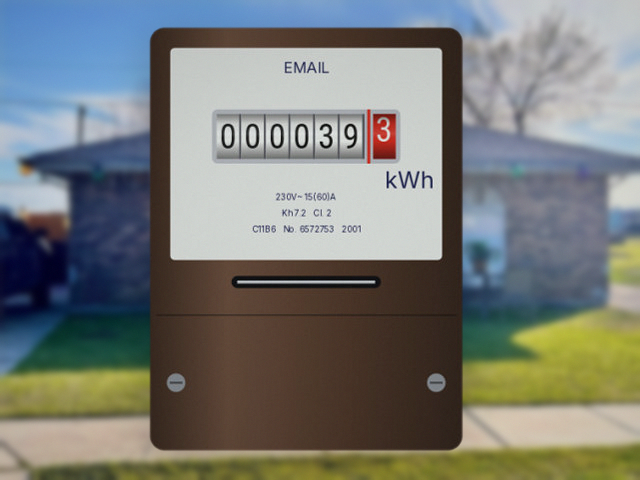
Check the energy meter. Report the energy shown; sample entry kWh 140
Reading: kWh 39.3
